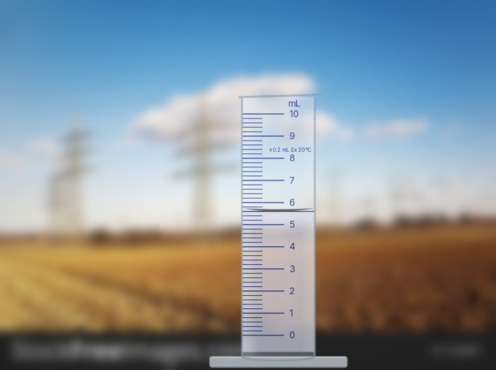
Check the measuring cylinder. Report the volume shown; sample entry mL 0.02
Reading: mL 5.6
